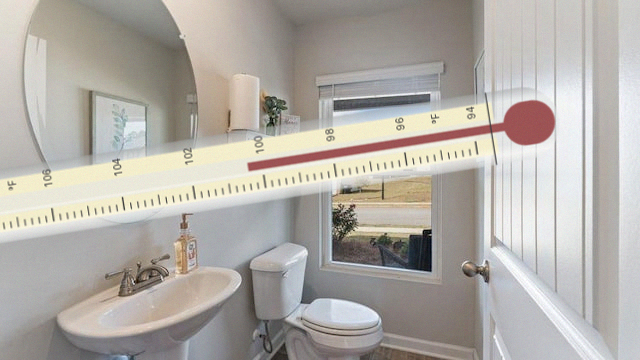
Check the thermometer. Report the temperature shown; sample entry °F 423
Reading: °F 100.4
